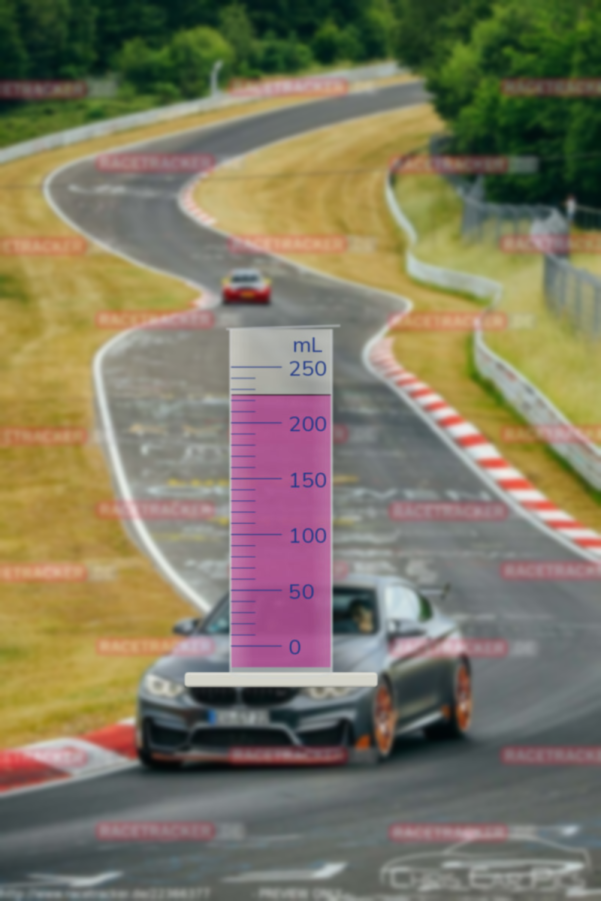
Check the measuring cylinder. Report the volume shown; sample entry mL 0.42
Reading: mL 225
